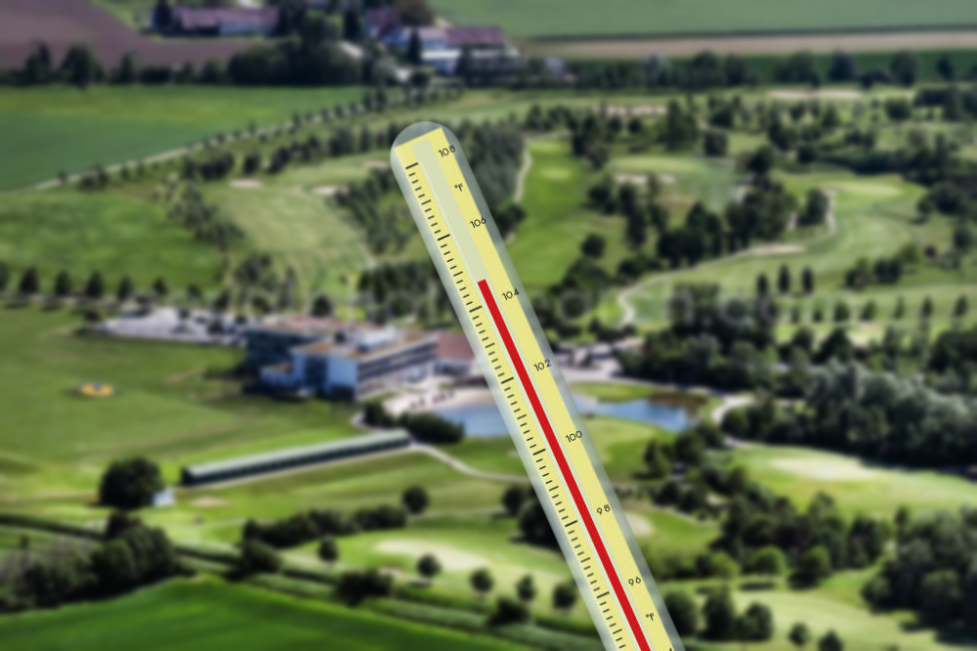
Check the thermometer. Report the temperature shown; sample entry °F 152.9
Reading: °F 104.6
